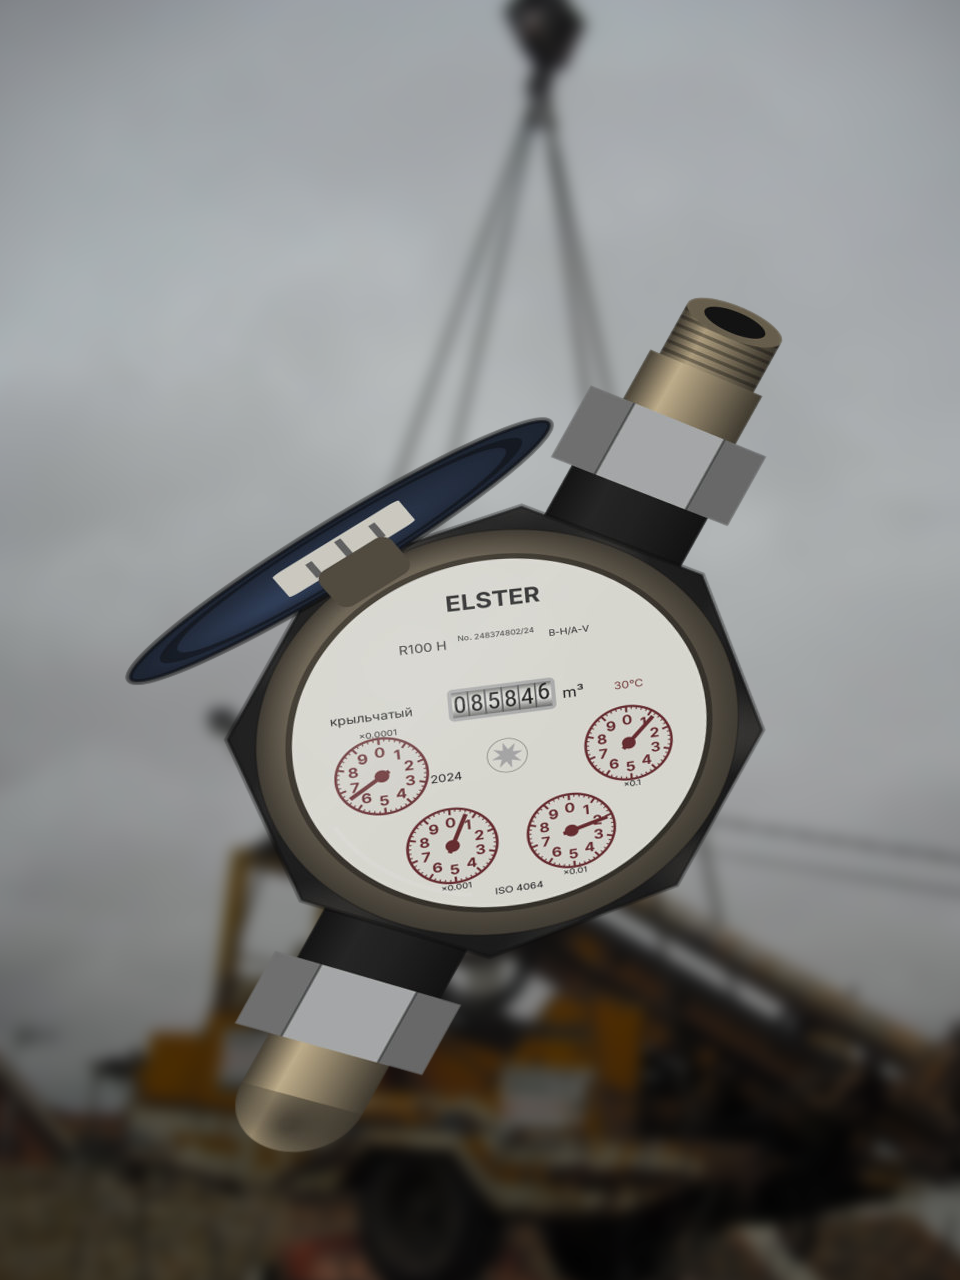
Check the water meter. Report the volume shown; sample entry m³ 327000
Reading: m³ 85846.1206
